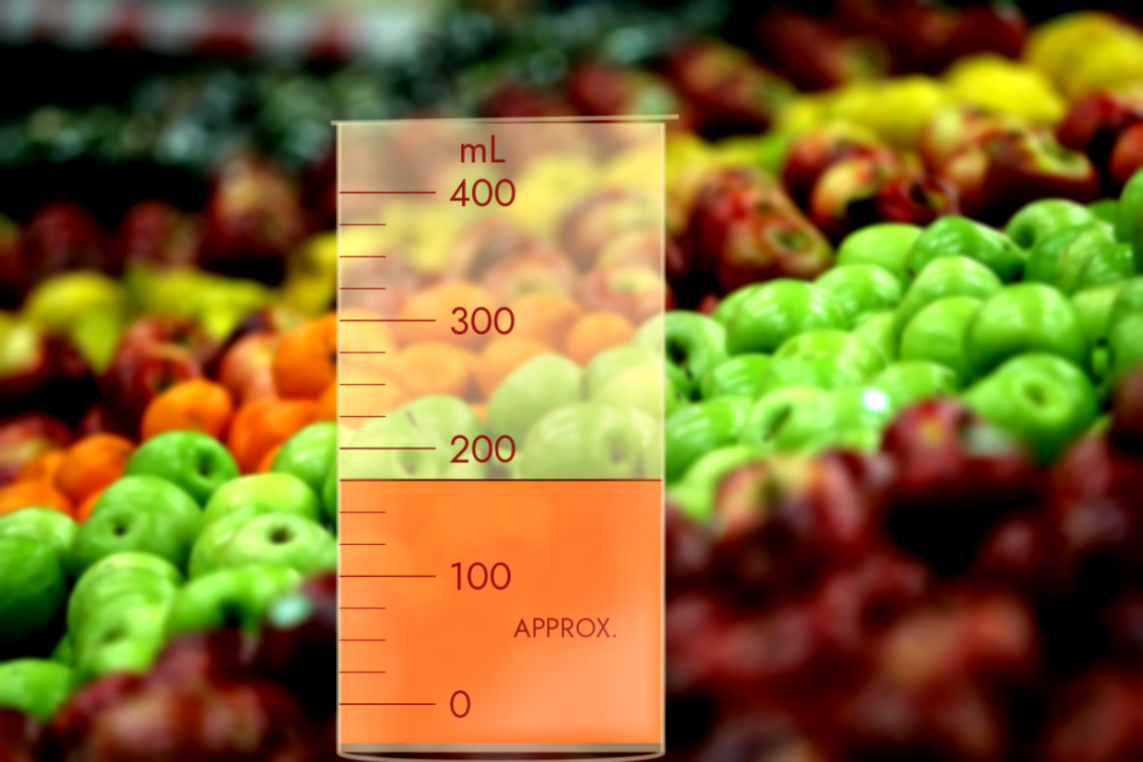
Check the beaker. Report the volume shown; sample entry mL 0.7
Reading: mL 175
